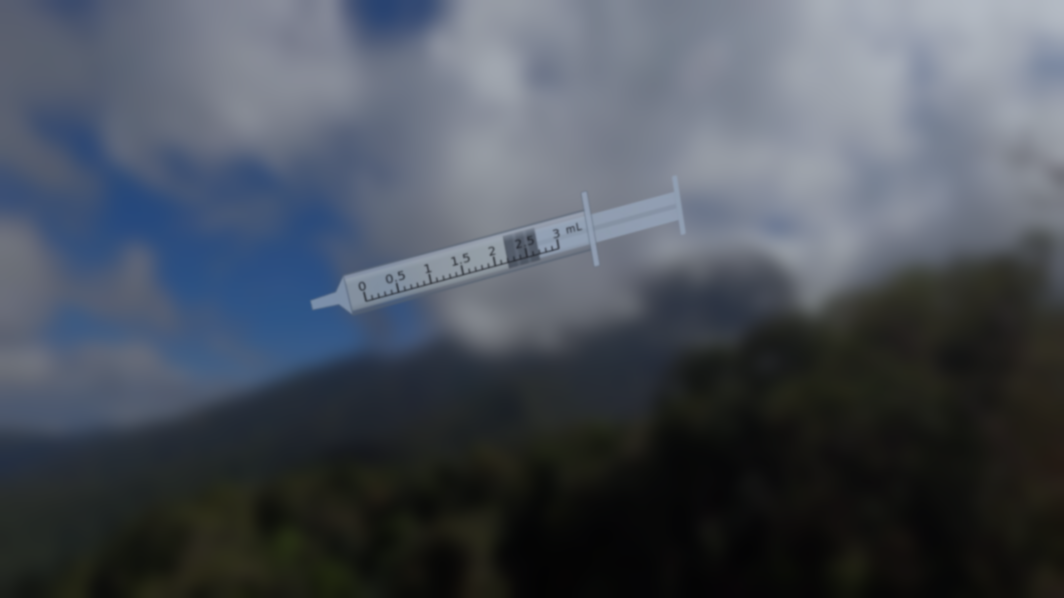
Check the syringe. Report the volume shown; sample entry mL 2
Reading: mL 2.2
